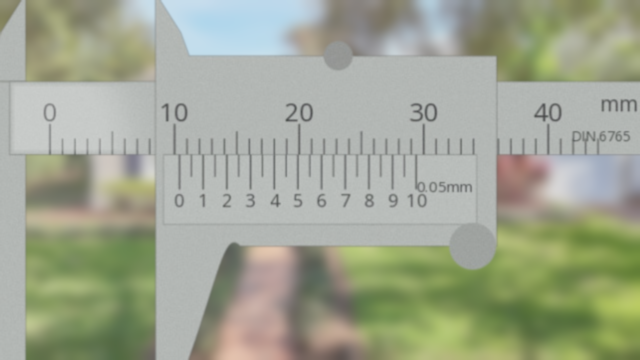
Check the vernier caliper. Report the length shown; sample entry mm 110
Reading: mm 10.4
